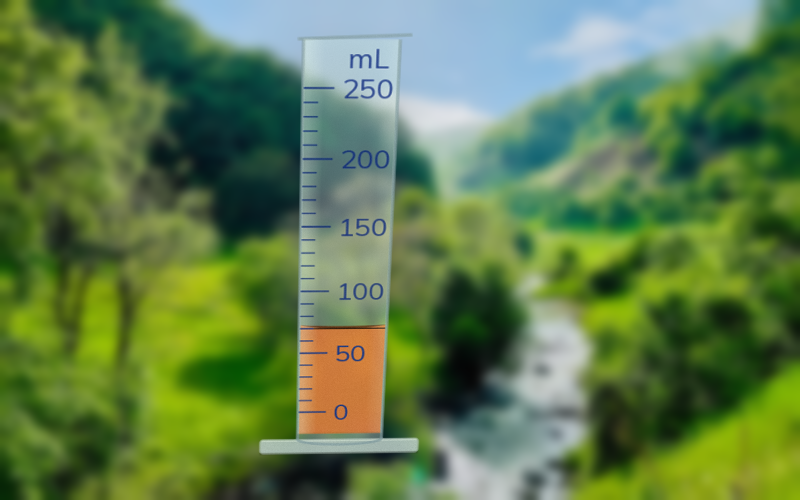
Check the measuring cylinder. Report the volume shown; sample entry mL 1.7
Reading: mL 70
